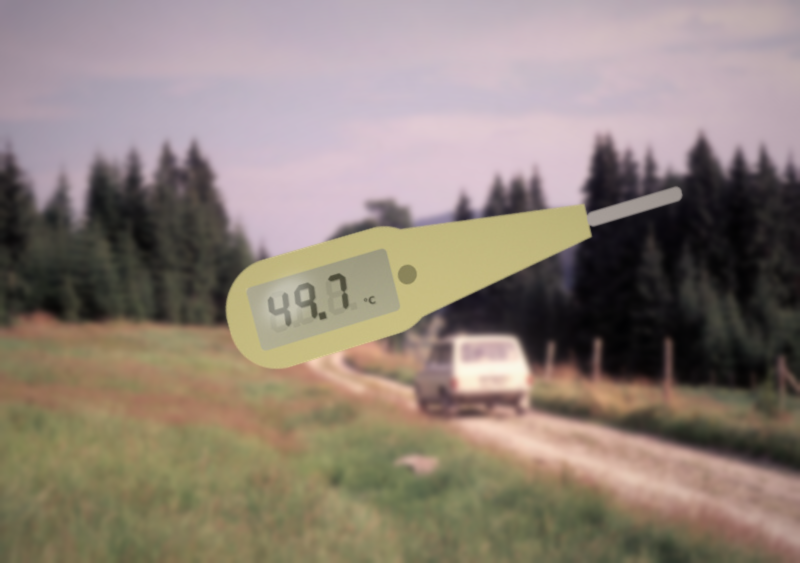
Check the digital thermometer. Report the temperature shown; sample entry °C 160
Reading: °C 49.7
